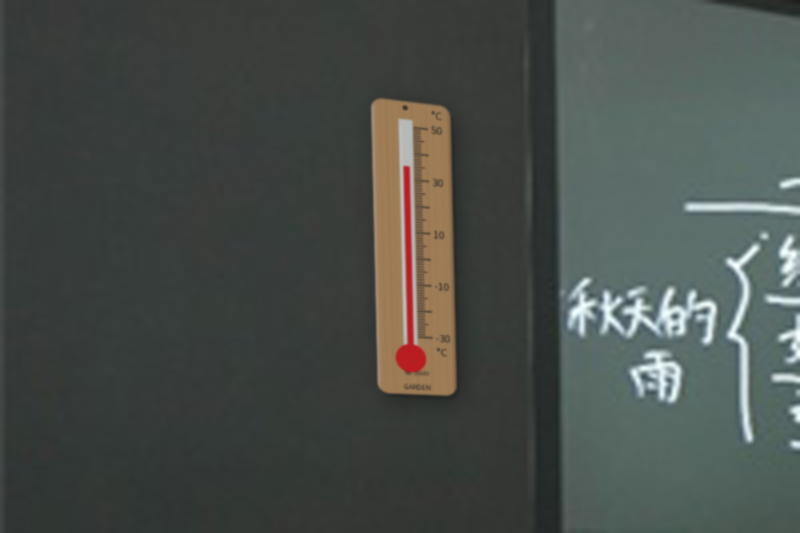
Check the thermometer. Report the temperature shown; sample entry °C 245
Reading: °C 35
